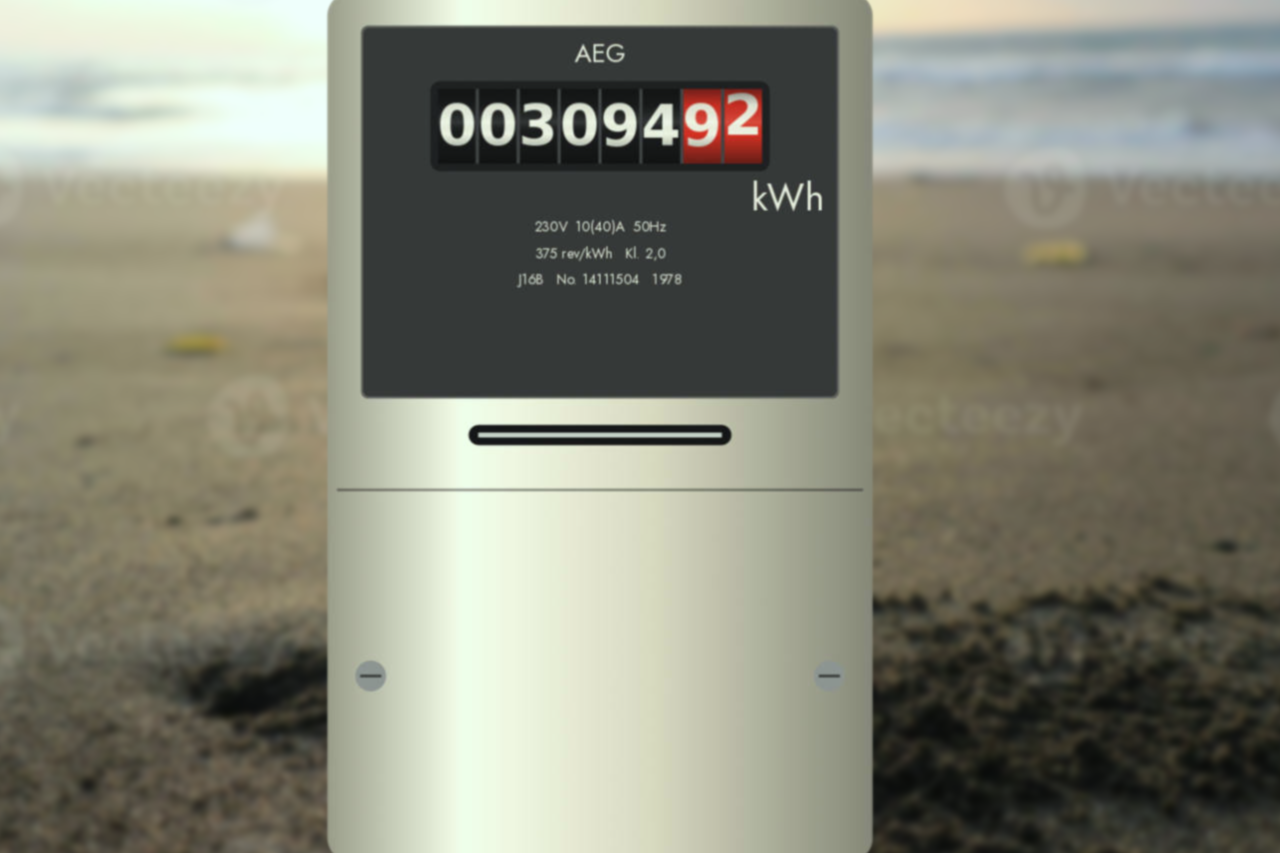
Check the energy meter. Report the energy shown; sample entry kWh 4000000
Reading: kWh 3094.92
